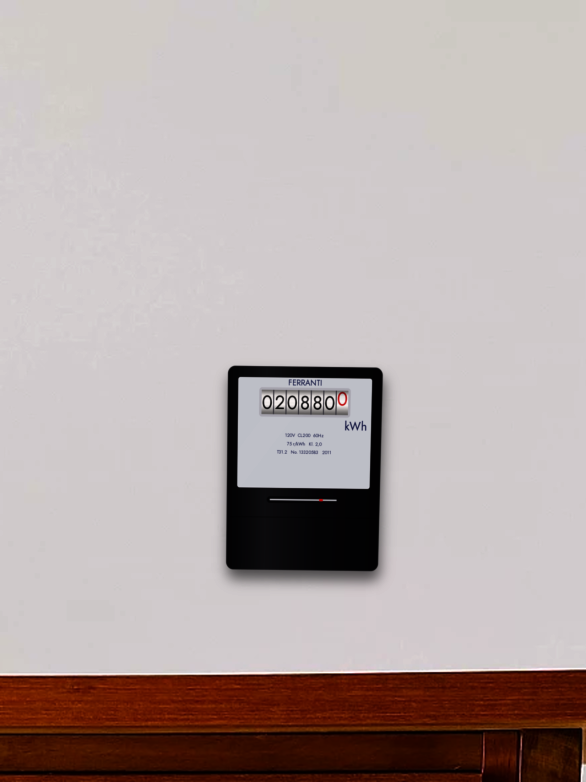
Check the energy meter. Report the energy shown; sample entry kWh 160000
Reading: kWh 20880.0
